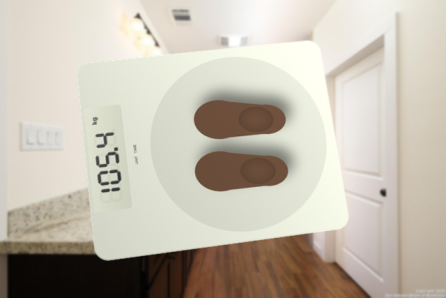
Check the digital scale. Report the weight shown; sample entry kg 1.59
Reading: kg 105.4
